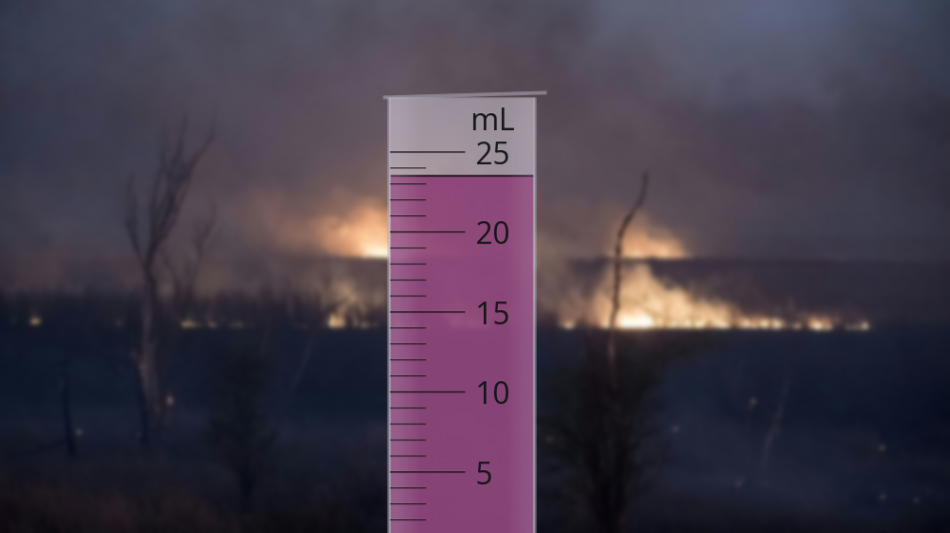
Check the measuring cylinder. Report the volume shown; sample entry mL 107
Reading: mL 23.5
